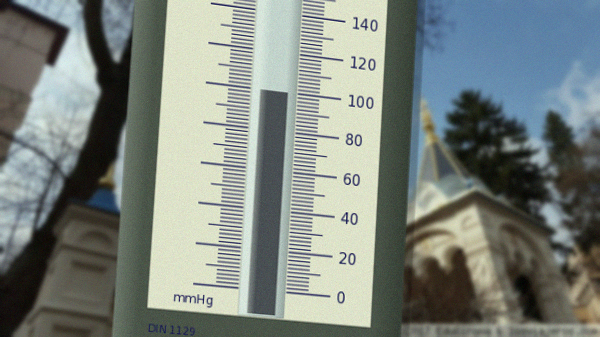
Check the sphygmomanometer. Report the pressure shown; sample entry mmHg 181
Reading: mmHg 100
